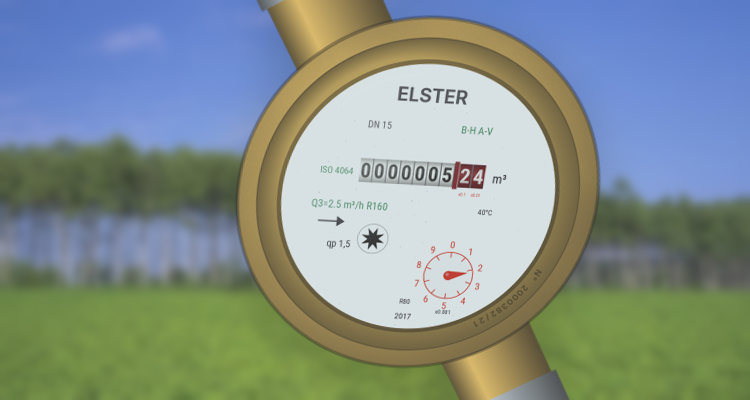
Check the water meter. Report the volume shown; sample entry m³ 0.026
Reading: m³ 5.242
